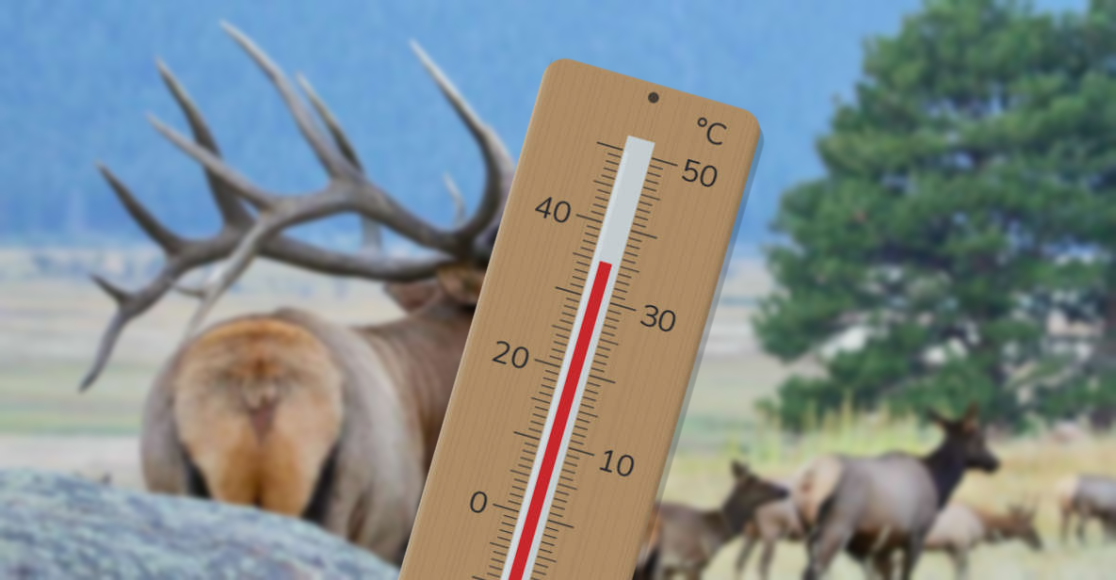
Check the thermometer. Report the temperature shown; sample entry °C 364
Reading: °C 35
